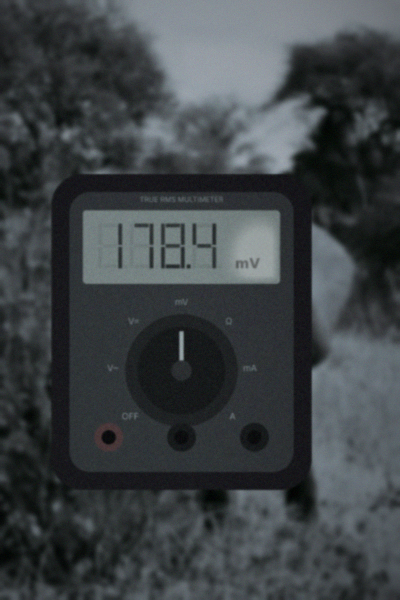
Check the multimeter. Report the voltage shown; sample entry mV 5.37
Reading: mV 178.4
